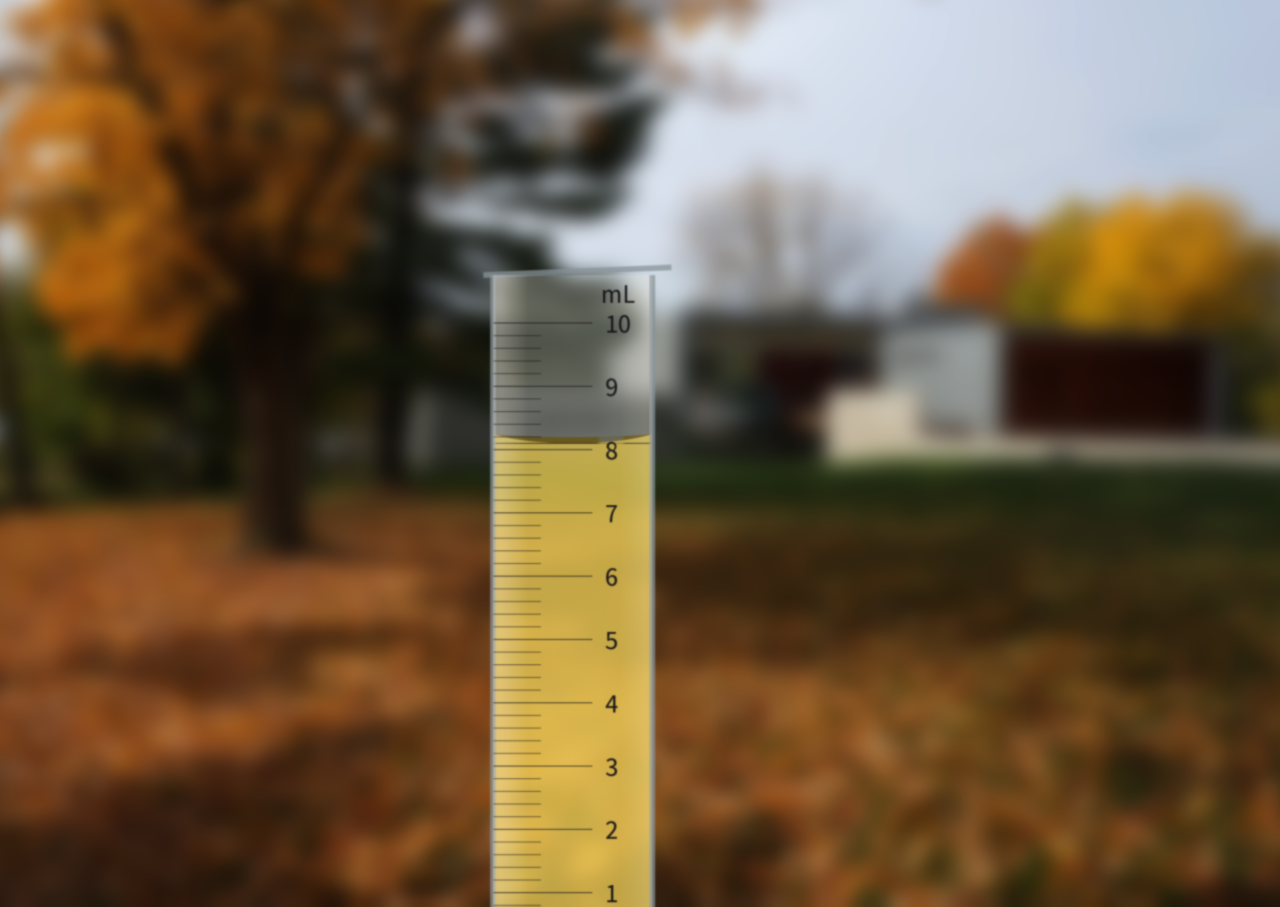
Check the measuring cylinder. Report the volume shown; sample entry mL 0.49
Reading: mL 8.1
